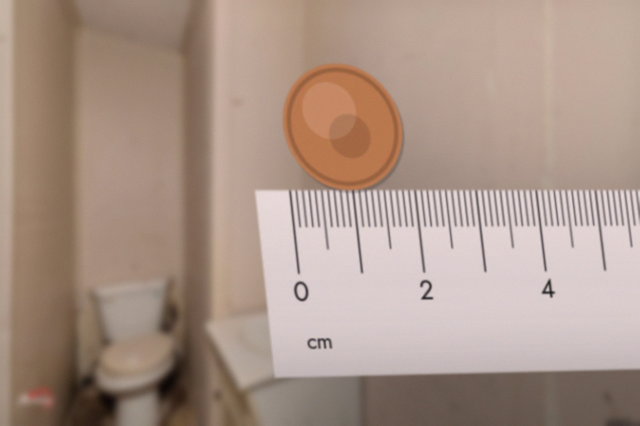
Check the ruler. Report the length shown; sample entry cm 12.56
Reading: cm 1.9
